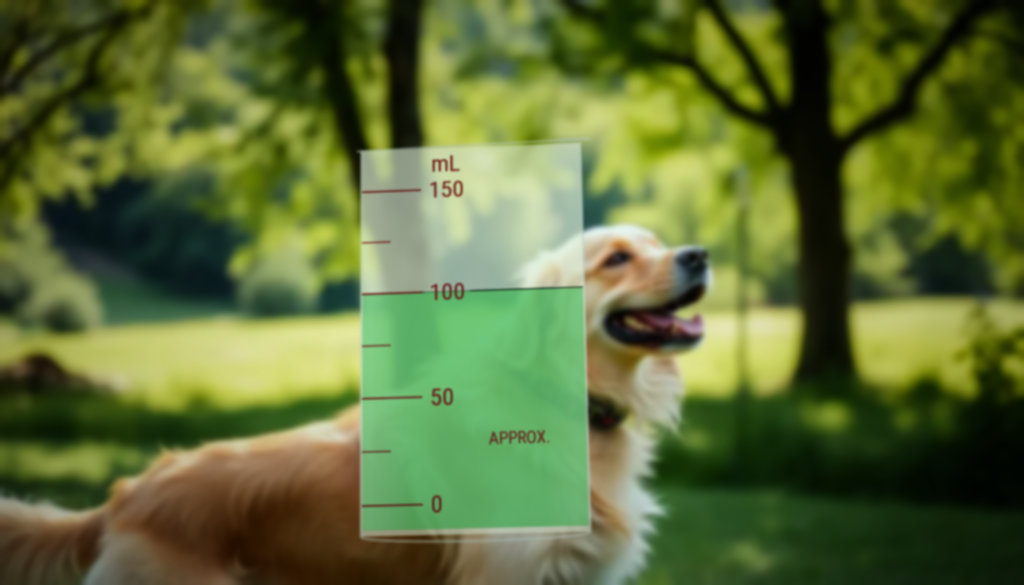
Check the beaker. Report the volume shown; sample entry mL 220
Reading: mL 100
